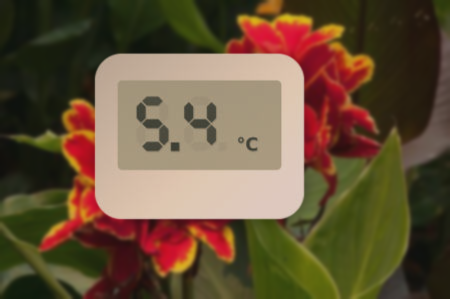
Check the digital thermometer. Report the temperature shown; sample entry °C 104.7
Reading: °C 5.4
